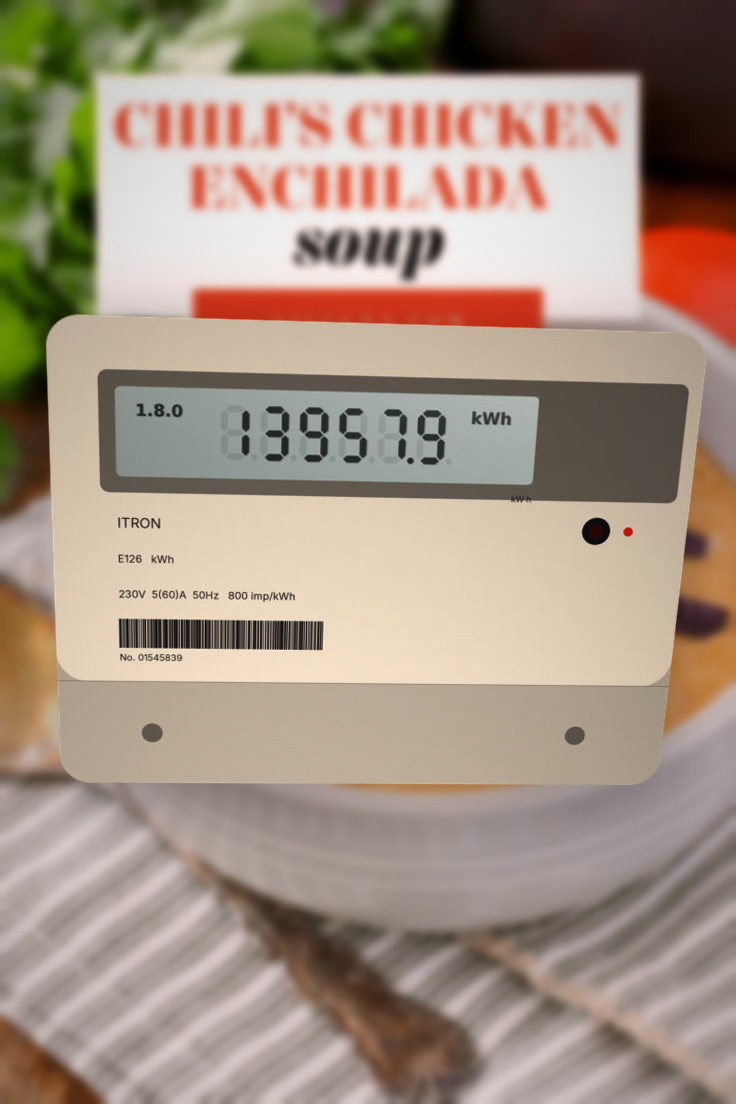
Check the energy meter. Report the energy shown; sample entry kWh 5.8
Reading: kWh 13957.9
